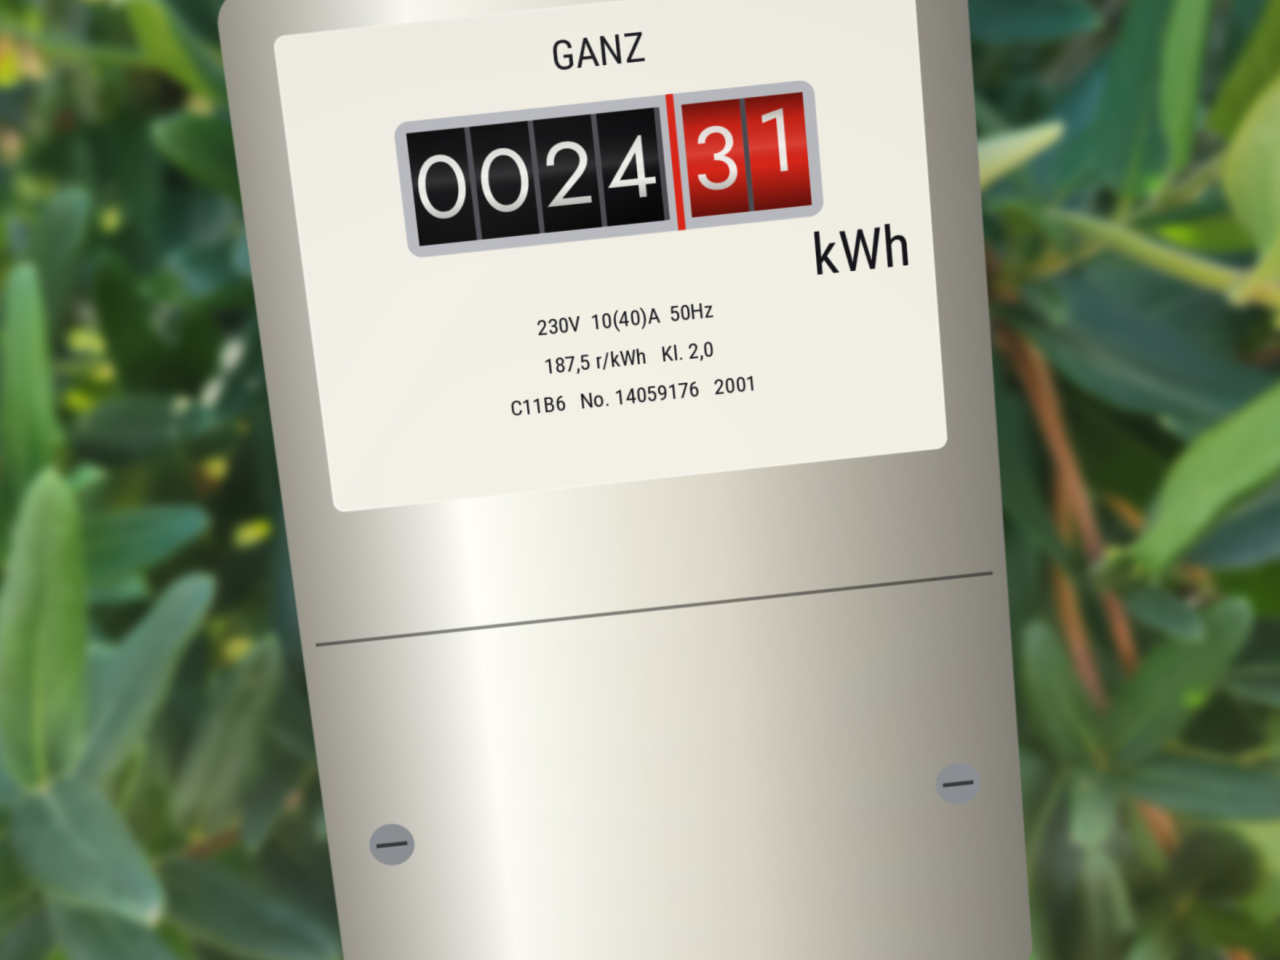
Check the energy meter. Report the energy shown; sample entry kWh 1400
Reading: kWh 24.31
